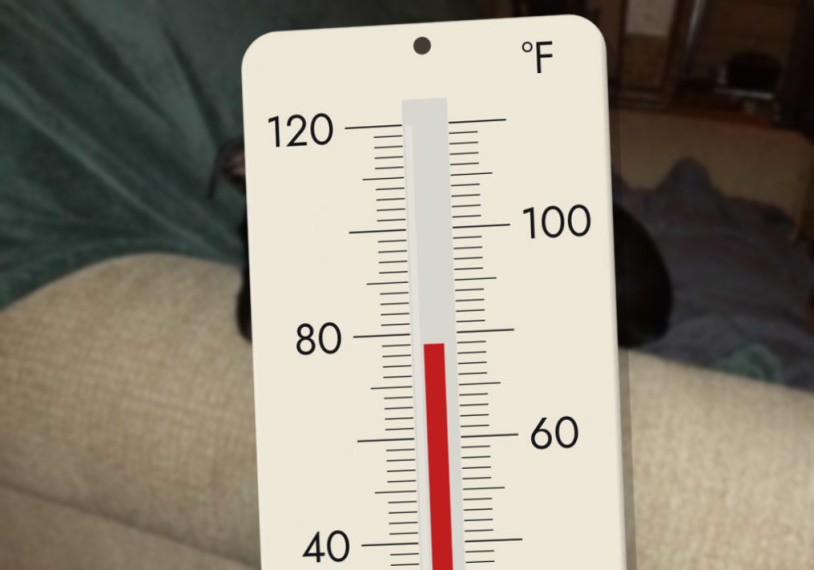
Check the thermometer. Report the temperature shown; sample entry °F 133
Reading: °F 78
